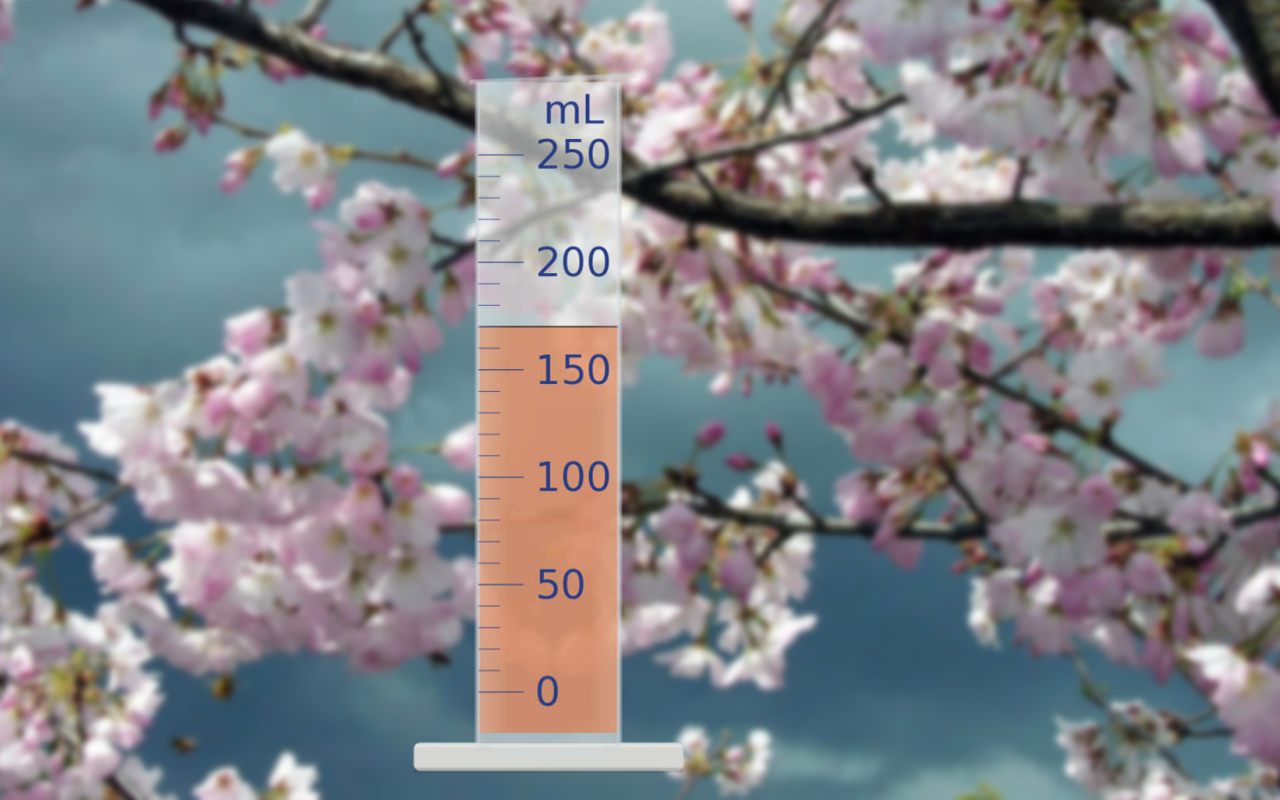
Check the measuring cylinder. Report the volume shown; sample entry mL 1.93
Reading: mL 170
